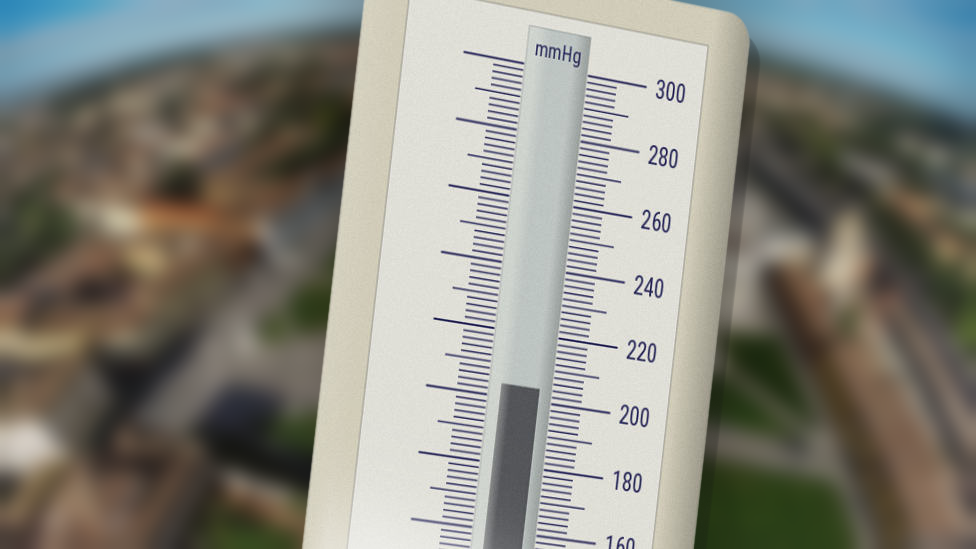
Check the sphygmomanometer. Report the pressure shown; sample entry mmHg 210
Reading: mmHg 204
